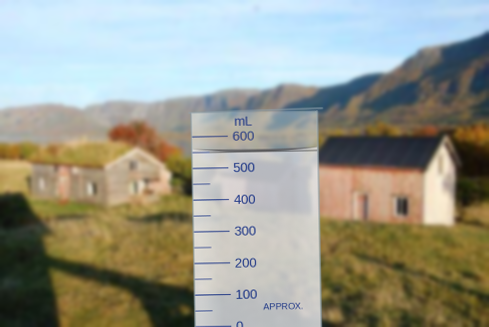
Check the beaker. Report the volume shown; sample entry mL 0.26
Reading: mL 550
